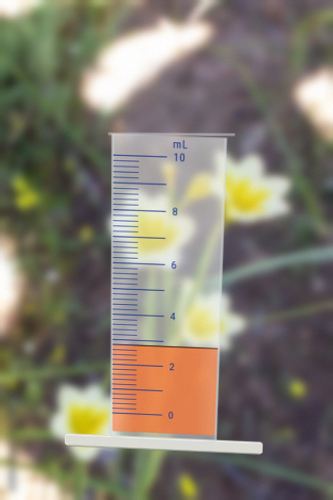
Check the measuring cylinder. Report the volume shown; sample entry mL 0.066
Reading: mL 2.8
